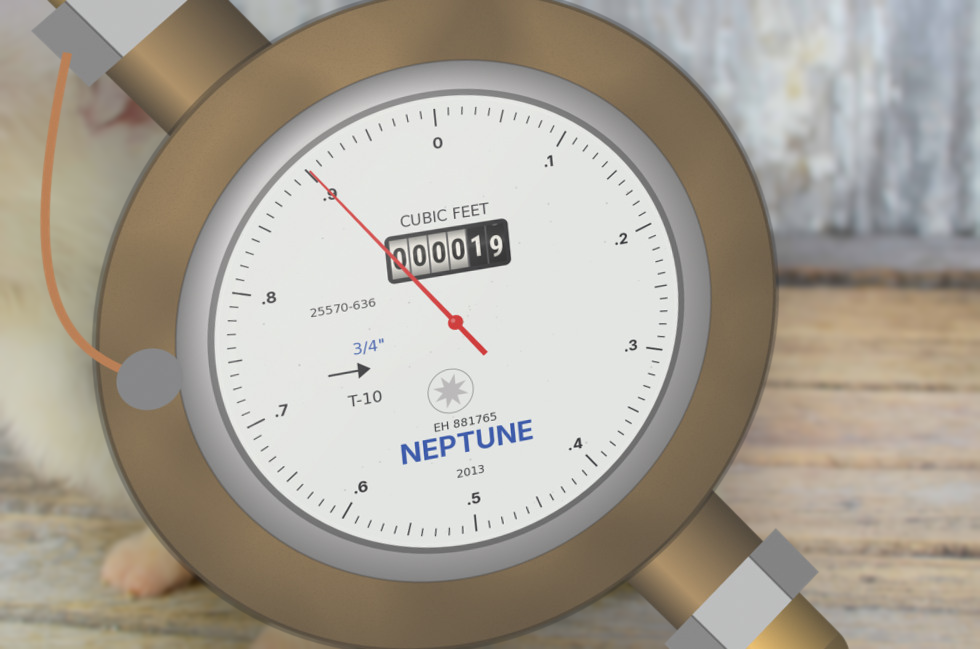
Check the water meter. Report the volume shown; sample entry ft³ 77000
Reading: ft³ 18.90
